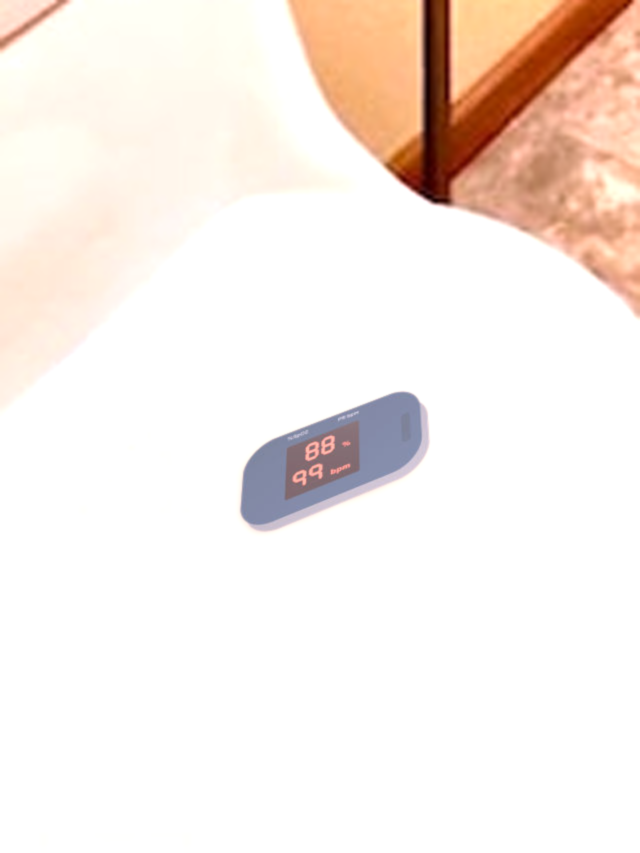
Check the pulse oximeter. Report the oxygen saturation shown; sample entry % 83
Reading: % 88
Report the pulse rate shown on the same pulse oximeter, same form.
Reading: bpm 99
